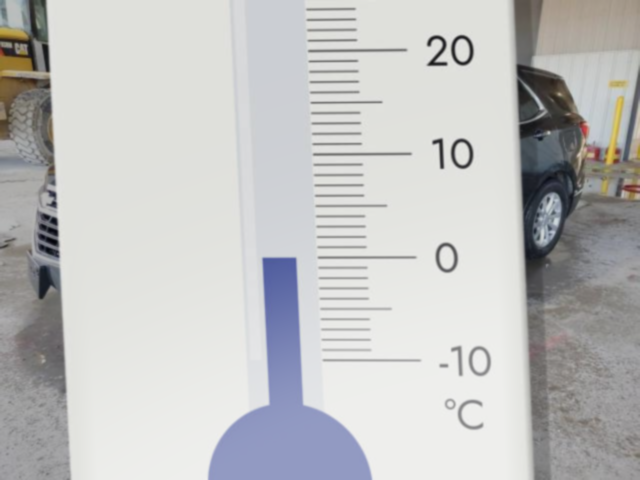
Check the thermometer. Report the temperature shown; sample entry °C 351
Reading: °C 0
